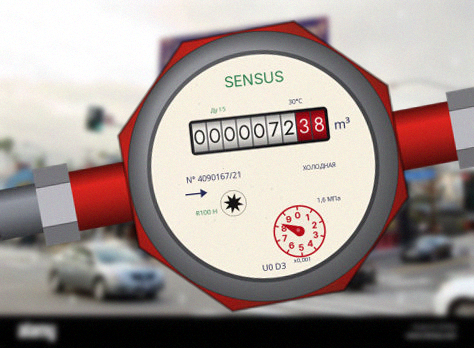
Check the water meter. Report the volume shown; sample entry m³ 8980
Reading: m³ 72.388
